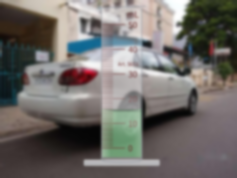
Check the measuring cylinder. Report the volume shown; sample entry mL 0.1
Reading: mL 15
